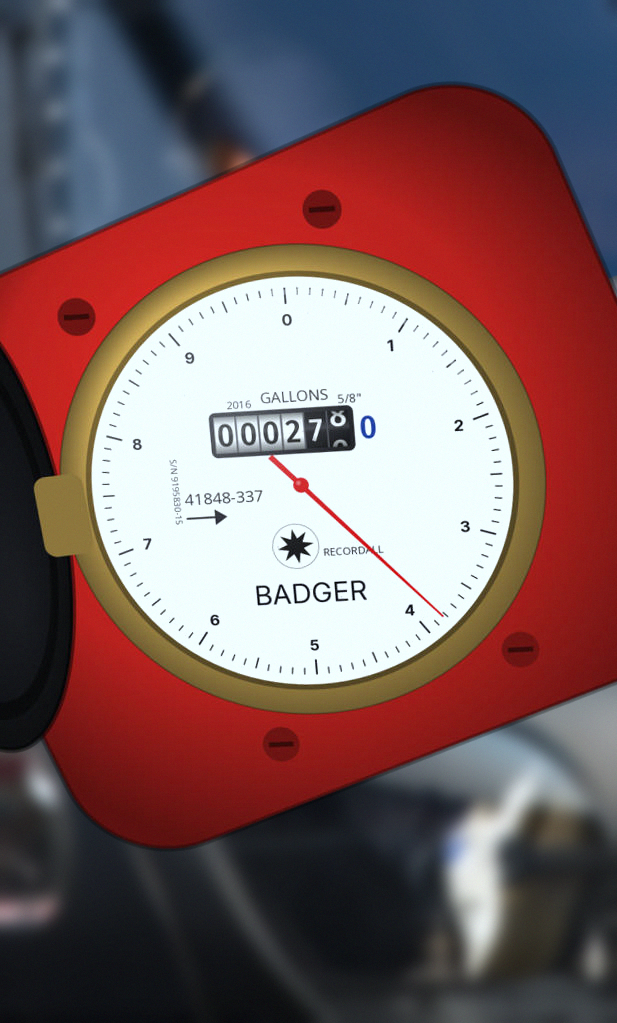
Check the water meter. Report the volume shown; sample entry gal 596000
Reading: gal 2783.8
